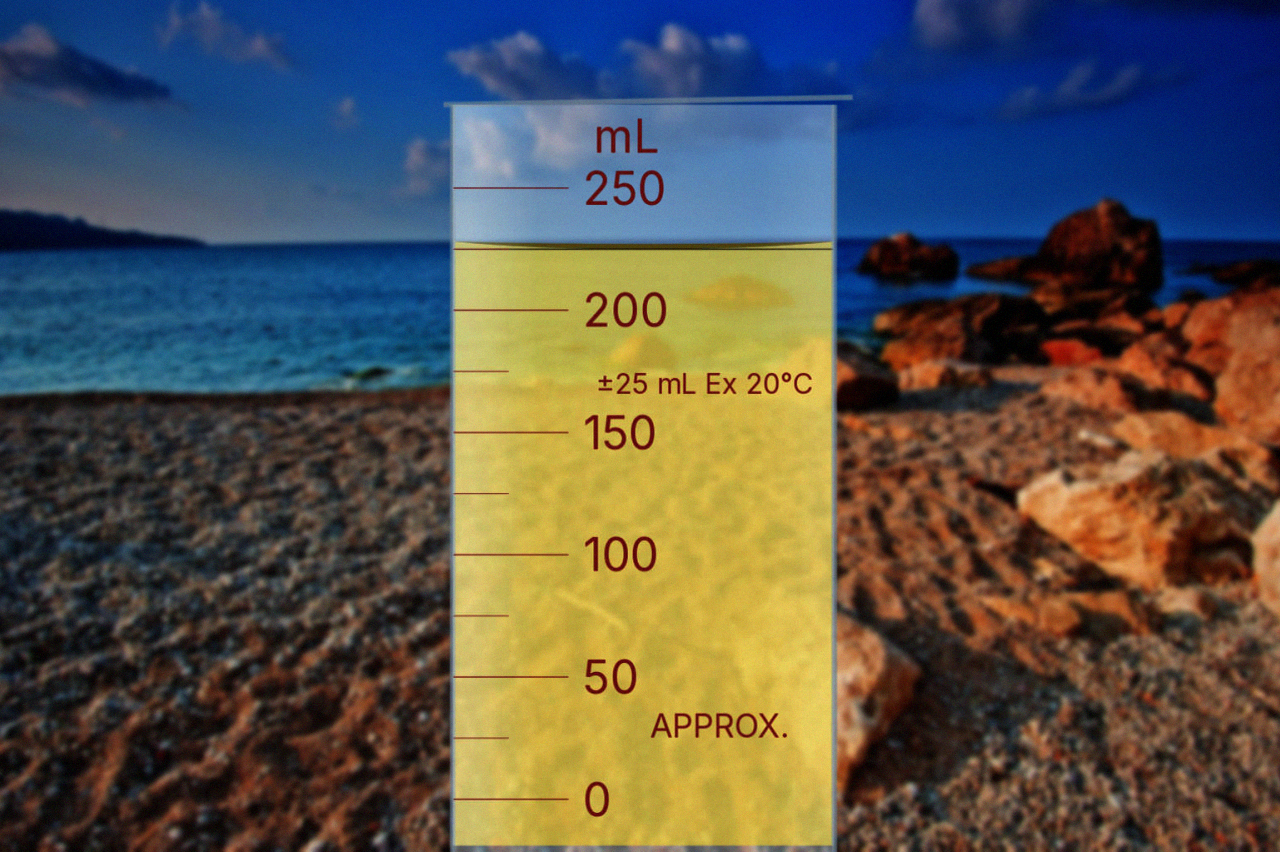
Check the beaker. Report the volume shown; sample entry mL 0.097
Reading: mL 225
